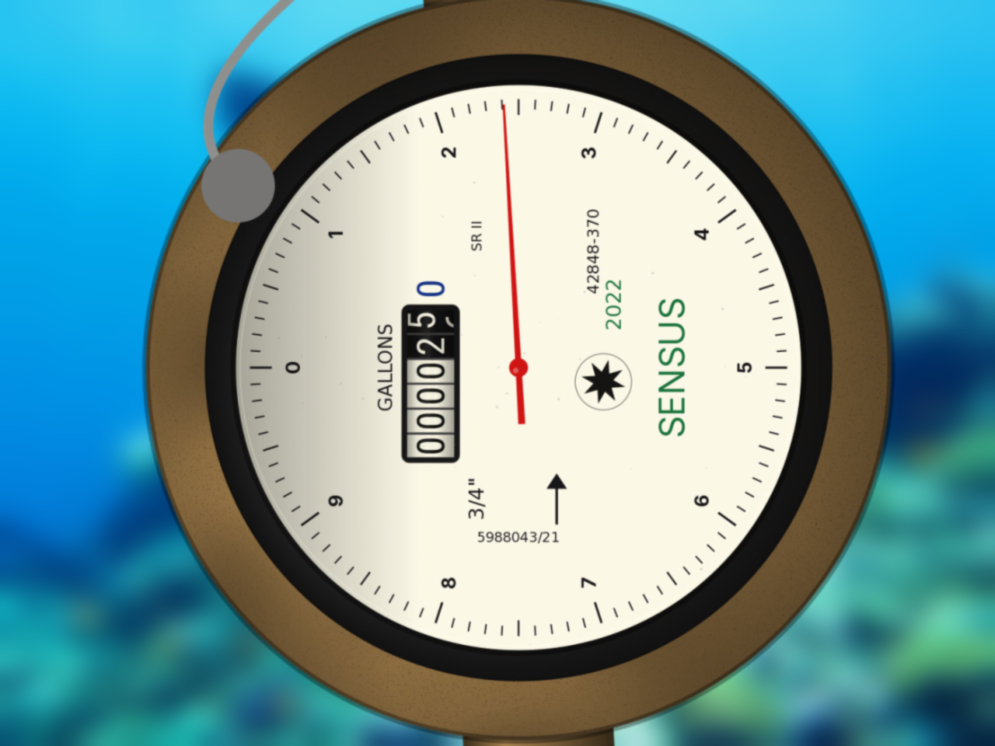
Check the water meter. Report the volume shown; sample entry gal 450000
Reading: gal 252.4
